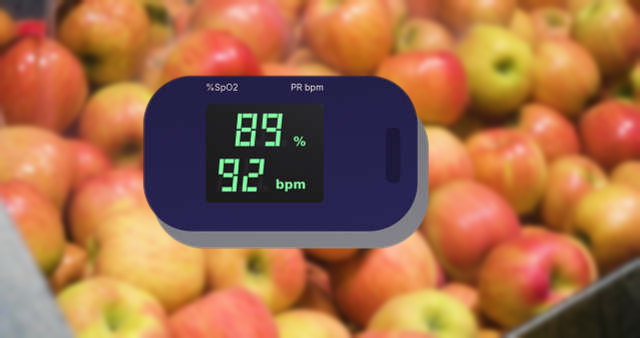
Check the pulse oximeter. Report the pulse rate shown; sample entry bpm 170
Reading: bpm 92
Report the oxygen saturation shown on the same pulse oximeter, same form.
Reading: % 89
